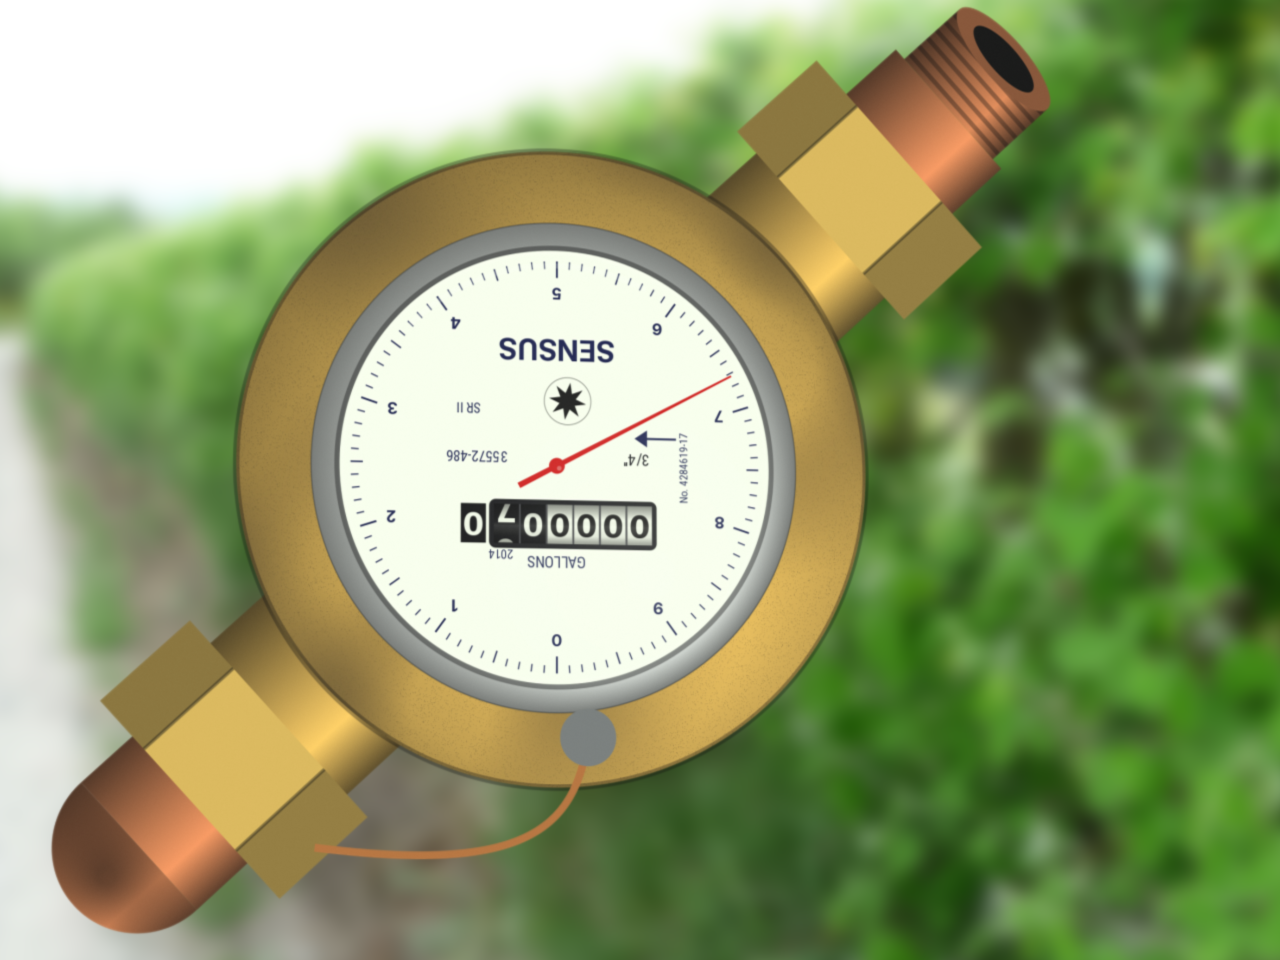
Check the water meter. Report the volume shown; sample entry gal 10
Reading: gal 66.7
